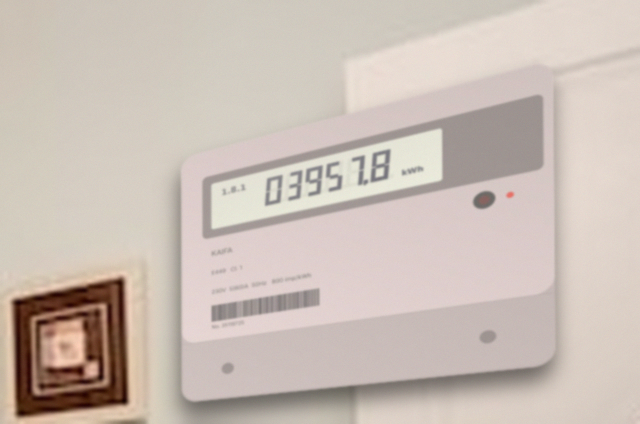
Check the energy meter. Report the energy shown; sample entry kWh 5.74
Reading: kWh 3957.8
